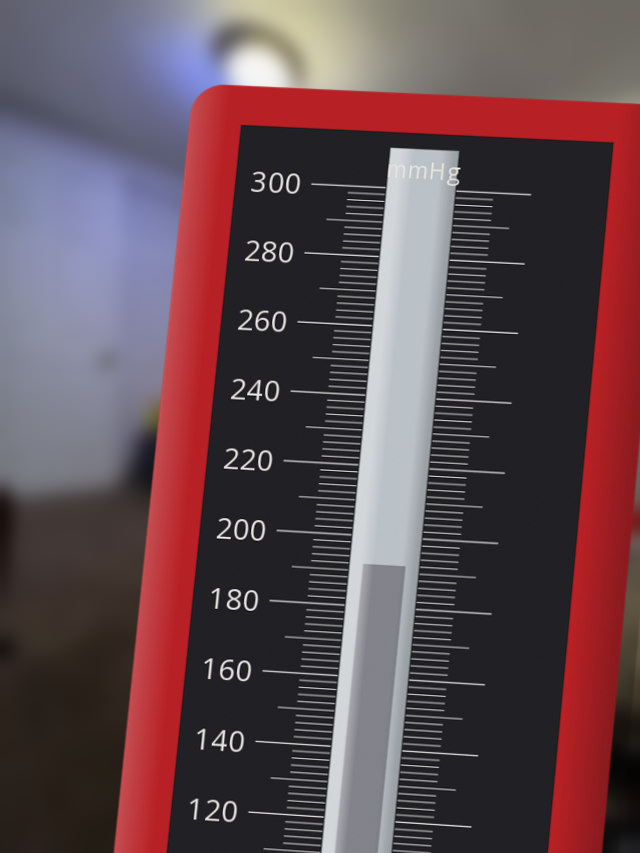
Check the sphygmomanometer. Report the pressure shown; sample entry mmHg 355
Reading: mmHg 192
